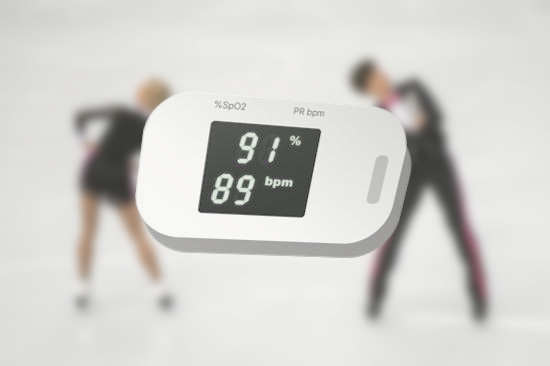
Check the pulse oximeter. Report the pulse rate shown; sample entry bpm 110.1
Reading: bpm 89
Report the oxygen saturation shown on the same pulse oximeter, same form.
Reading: % 91
